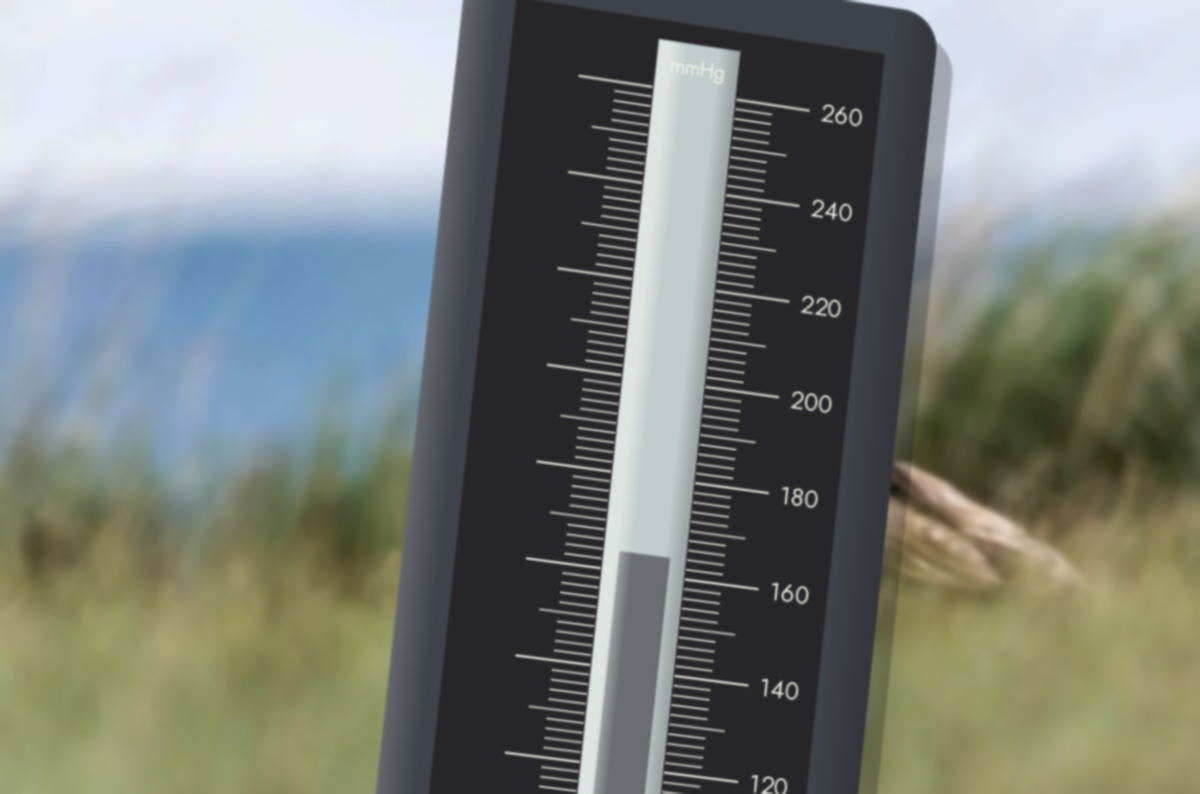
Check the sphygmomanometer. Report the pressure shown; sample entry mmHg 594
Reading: mmHg 164
